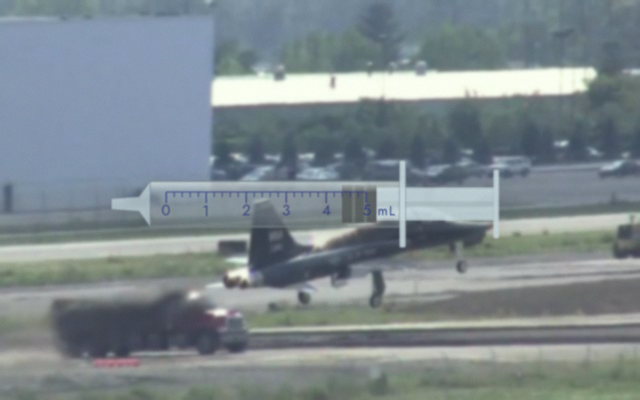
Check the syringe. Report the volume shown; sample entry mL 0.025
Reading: mL 4.4
